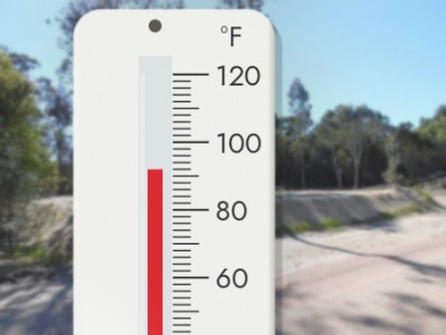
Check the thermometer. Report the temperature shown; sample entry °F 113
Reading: °F 92
